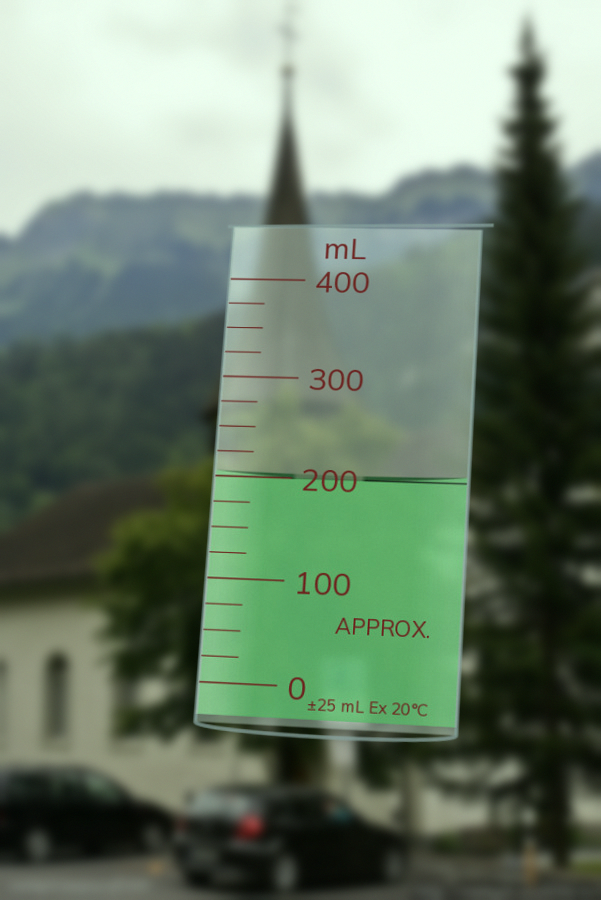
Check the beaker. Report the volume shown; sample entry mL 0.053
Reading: mL 200
